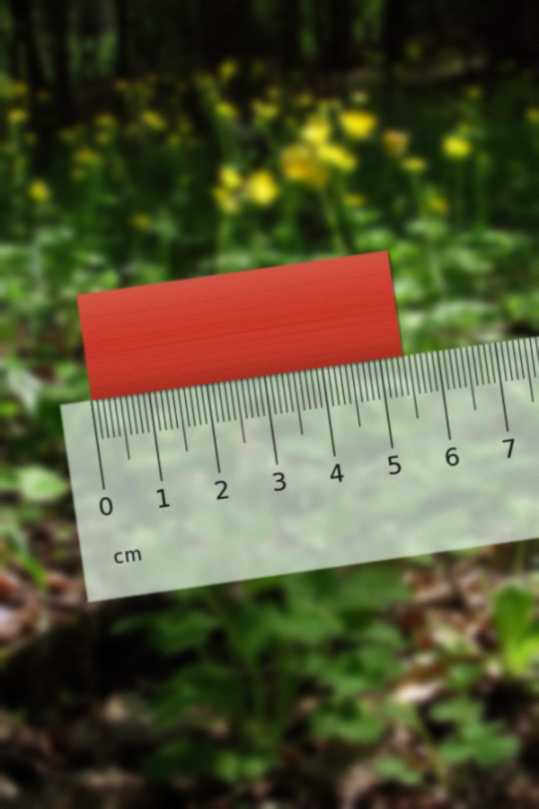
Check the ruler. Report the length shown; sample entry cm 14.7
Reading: cm 5.4
